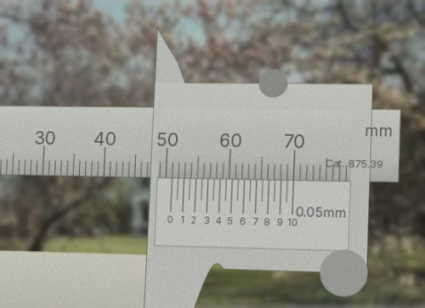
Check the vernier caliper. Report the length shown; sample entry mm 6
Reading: mm 51.0
